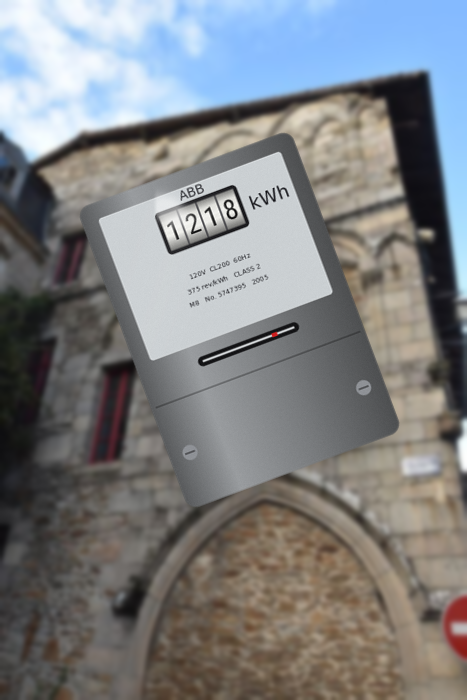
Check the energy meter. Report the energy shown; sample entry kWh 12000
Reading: kWh 1218
